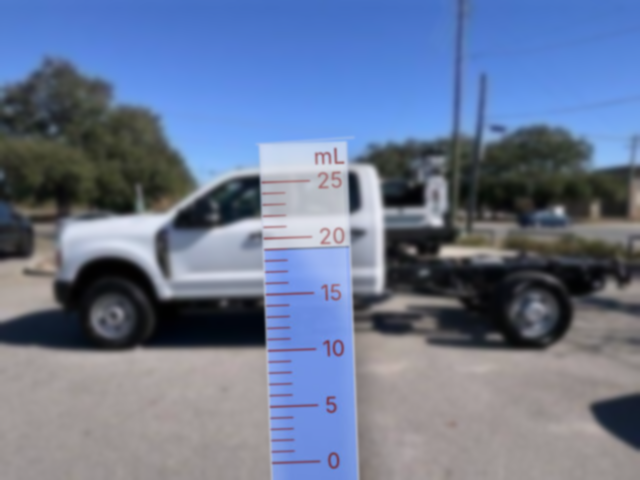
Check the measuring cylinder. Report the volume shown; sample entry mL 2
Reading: mL 19
